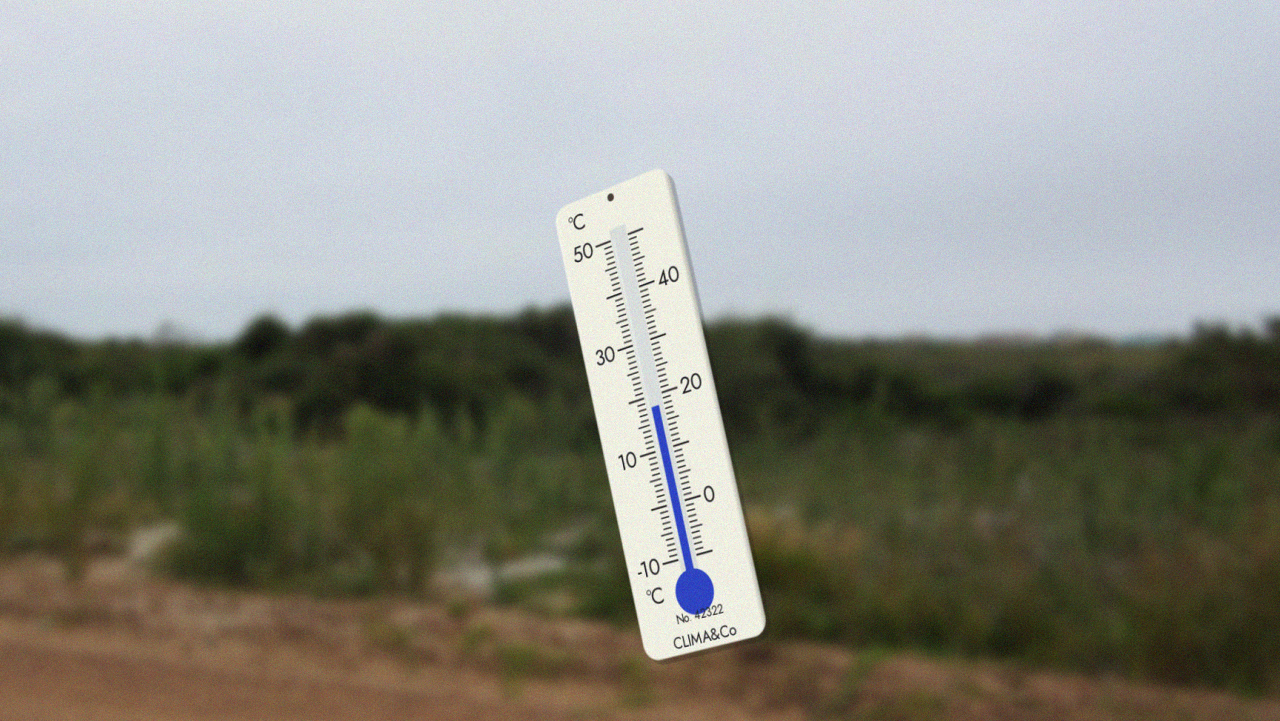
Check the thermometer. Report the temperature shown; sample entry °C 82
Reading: °C 18
